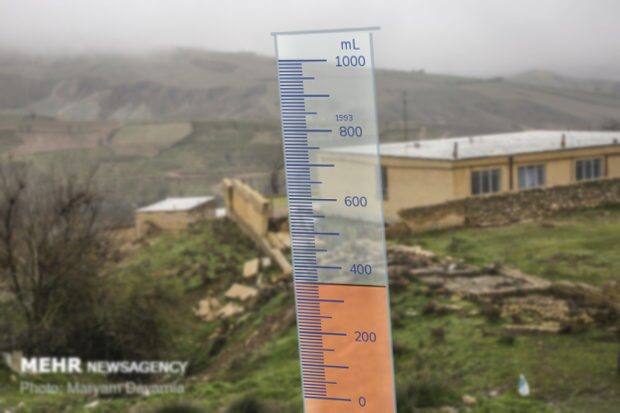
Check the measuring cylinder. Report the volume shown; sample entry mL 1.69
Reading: mL 350
